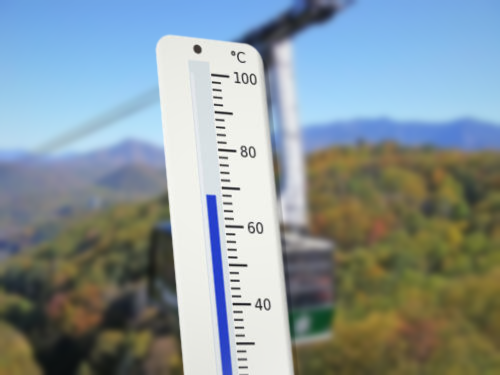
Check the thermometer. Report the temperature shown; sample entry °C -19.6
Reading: °C 68
